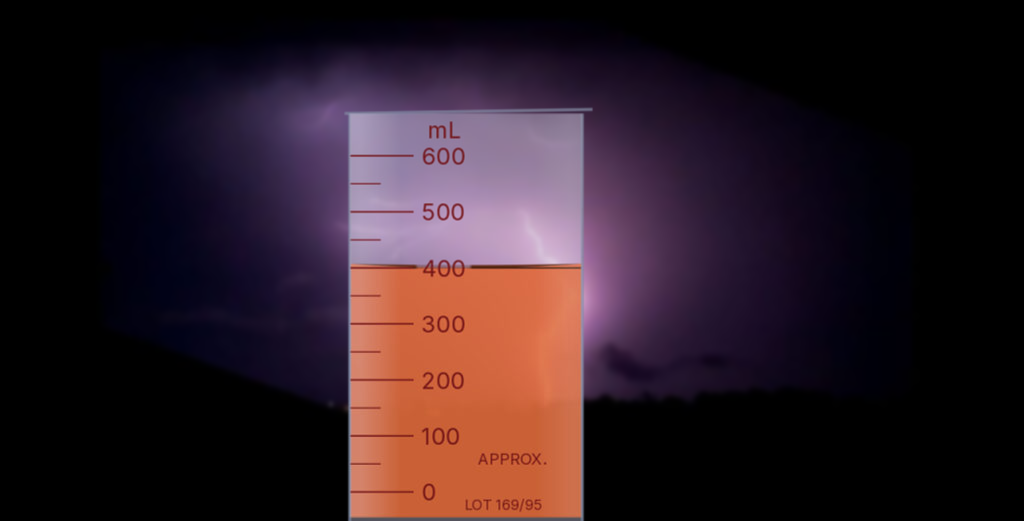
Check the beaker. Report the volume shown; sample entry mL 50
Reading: mL 400
